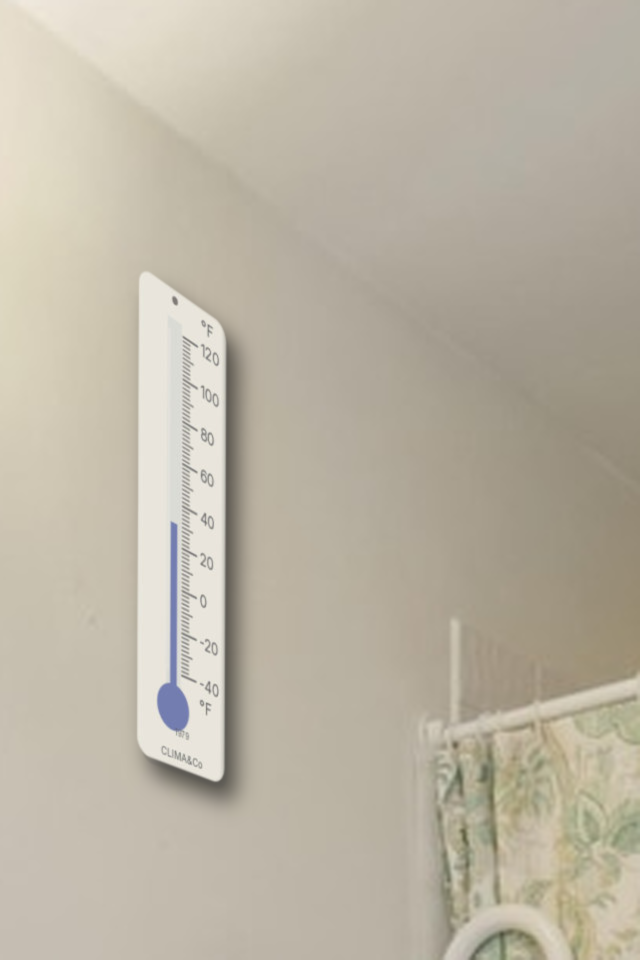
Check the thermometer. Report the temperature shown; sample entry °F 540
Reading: °F 30
